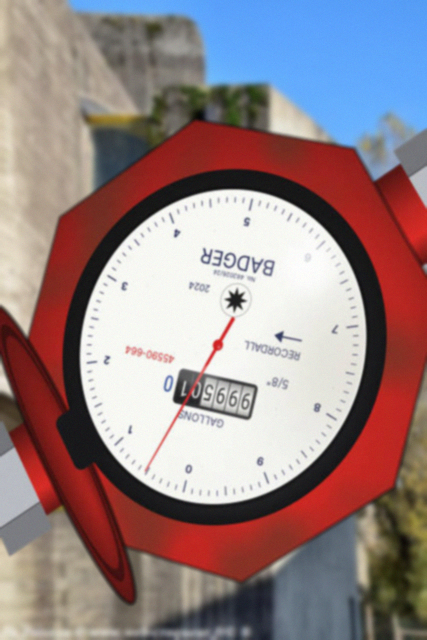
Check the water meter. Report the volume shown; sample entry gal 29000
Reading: gal 9995010.5
